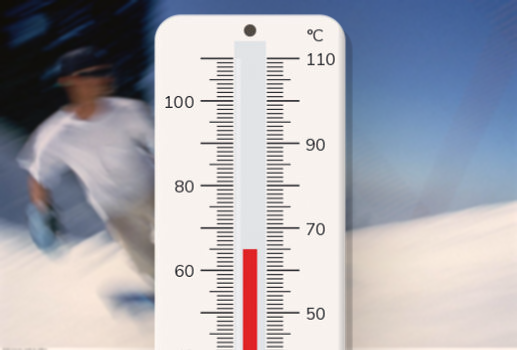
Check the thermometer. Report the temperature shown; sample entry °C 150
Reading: °C 65
